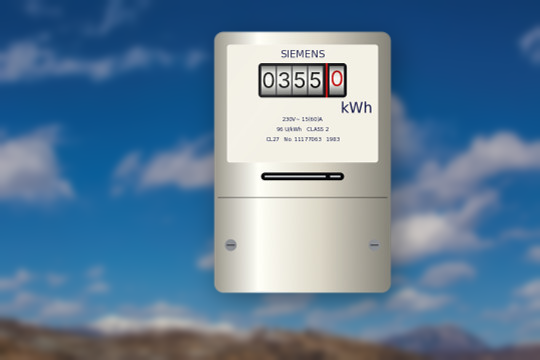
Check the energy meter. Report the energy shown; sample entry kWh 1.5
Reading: kWh 355.0
